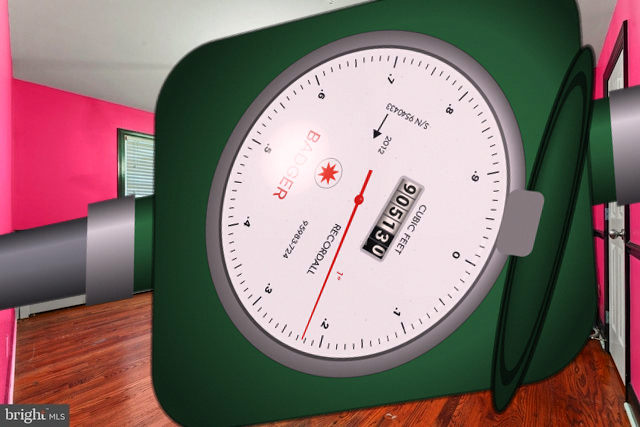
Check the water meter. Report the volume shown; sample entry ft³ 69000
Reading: ft³ 905130.22
